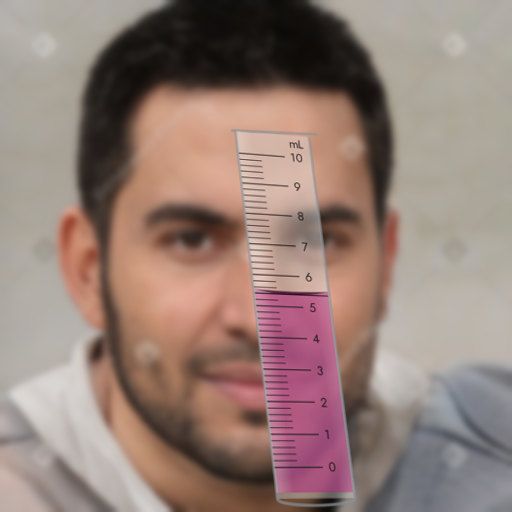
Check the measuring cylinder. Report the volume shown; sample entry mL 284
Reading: mL 5.4
